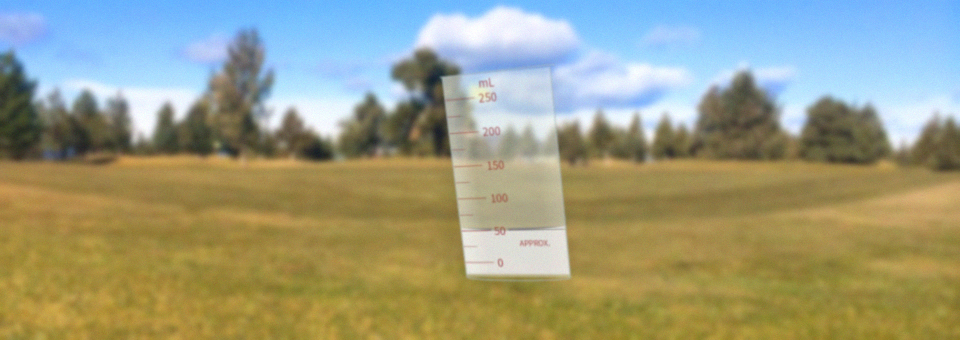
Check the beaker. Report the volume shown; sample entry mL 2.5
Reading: mL 50
